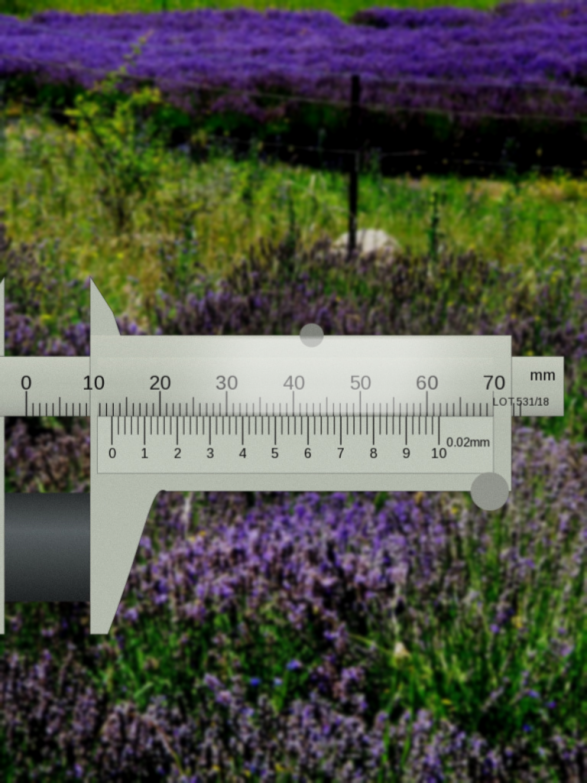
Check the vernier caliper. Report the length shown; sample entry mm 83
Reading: mm 12.8
